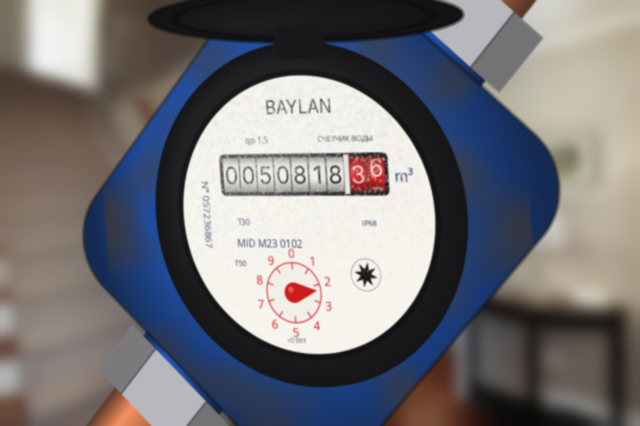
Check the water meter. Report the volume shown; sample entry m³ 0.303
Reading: m³ 50818.362
